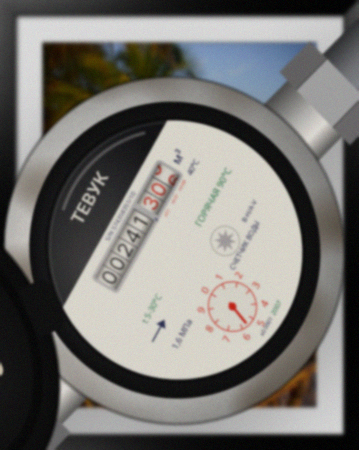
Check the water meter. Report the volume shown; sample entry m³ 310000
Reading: m³ 241.3055
